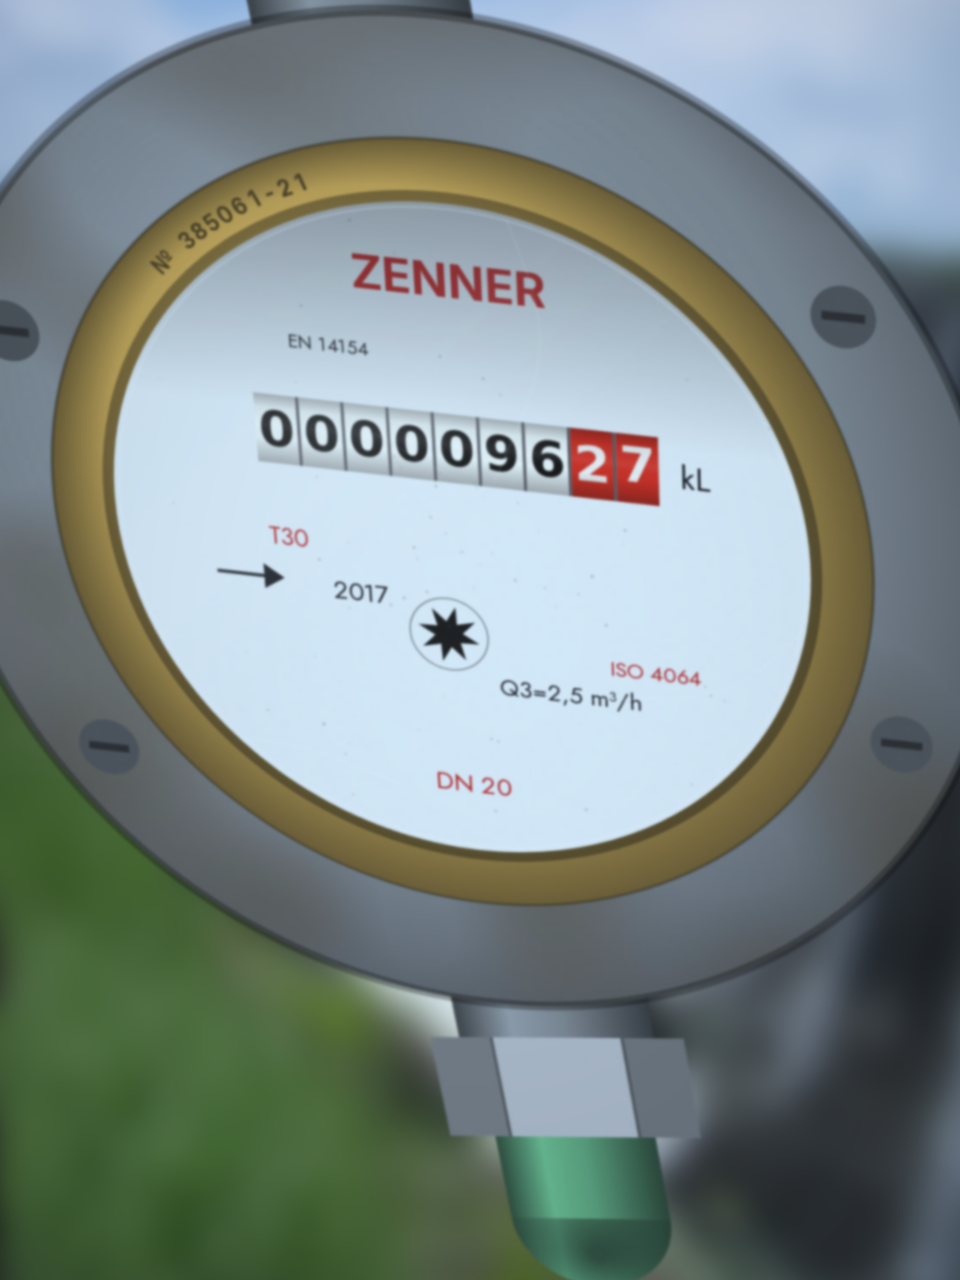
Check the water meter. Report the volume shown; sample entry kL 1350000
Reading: kL 96.27
